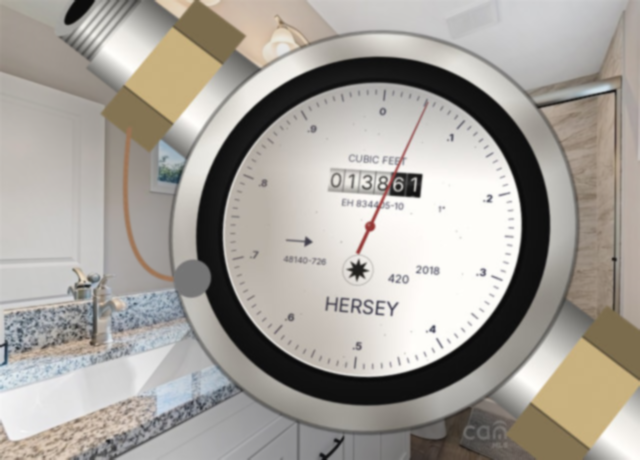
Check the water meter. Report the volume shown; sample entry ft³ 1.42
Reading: ft³ 13861.05
